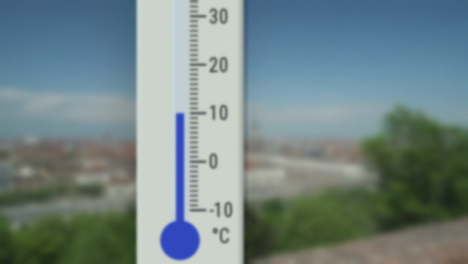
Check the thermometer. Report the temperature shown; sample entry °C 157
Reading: °C 10
